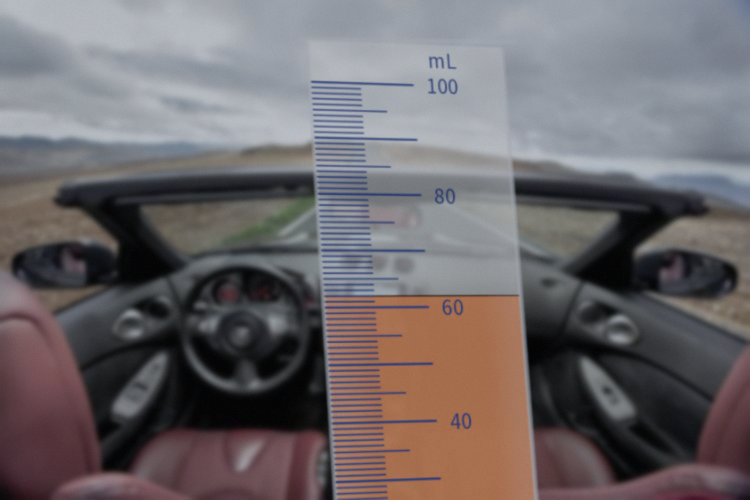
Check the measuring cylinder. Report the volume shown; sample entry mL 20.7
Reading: mL 62
